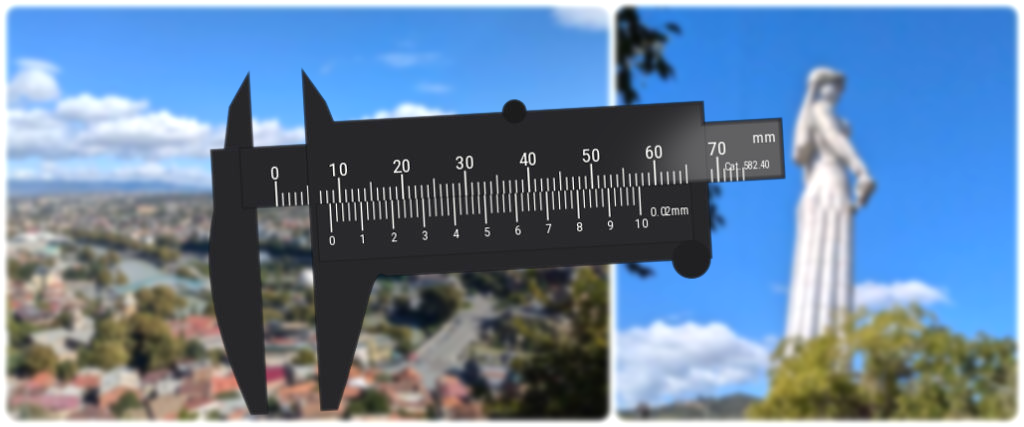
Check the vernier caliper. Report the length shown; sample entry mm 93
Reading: mm 8.4
